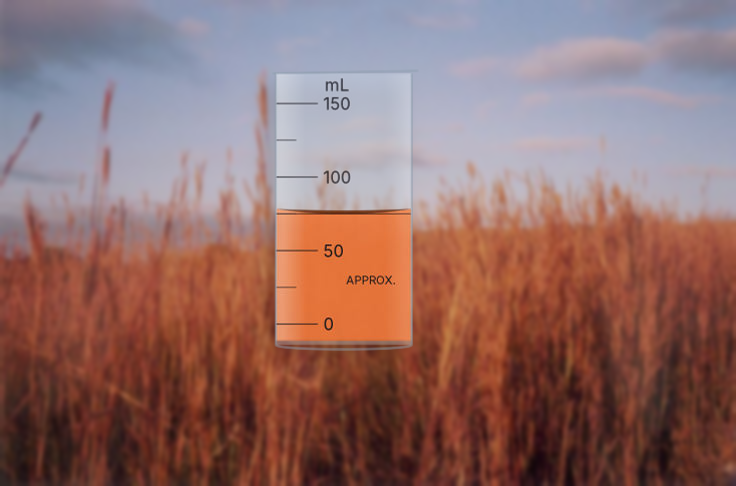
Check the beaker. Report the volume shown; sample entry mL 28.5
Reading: mL 75
